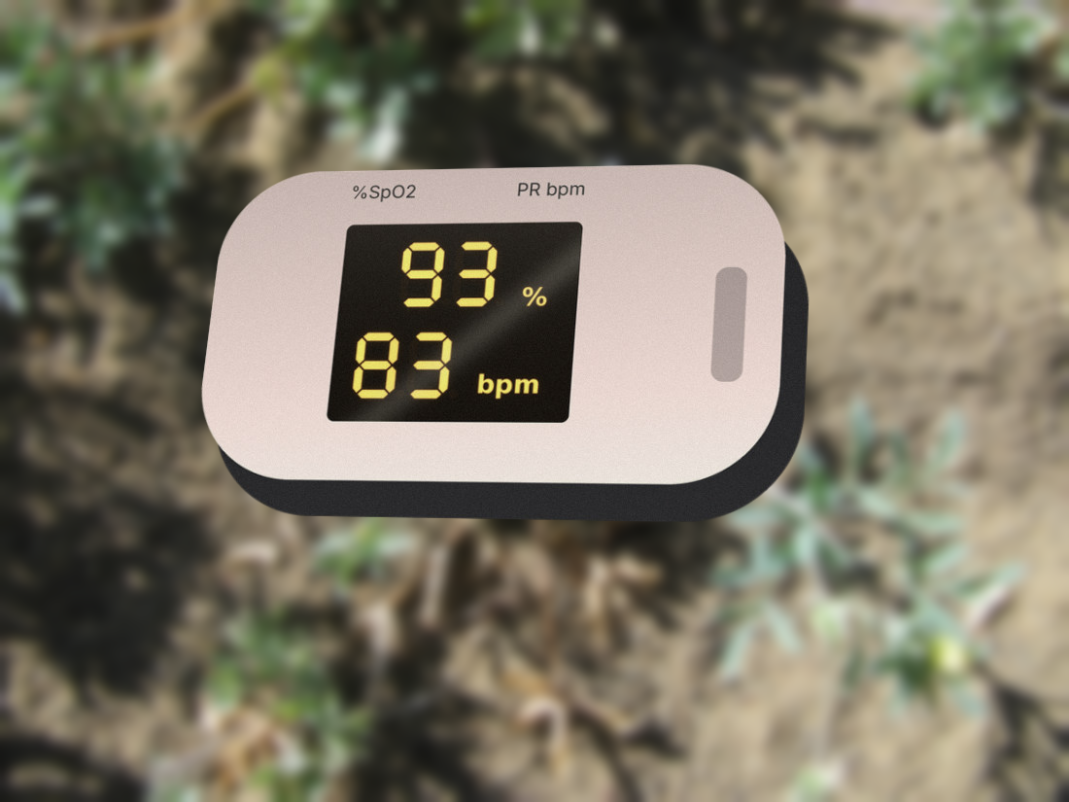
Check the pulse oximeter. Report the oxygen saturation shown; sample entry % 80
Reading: % 93
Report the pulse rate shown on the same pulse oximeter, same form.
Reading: bpm 83
